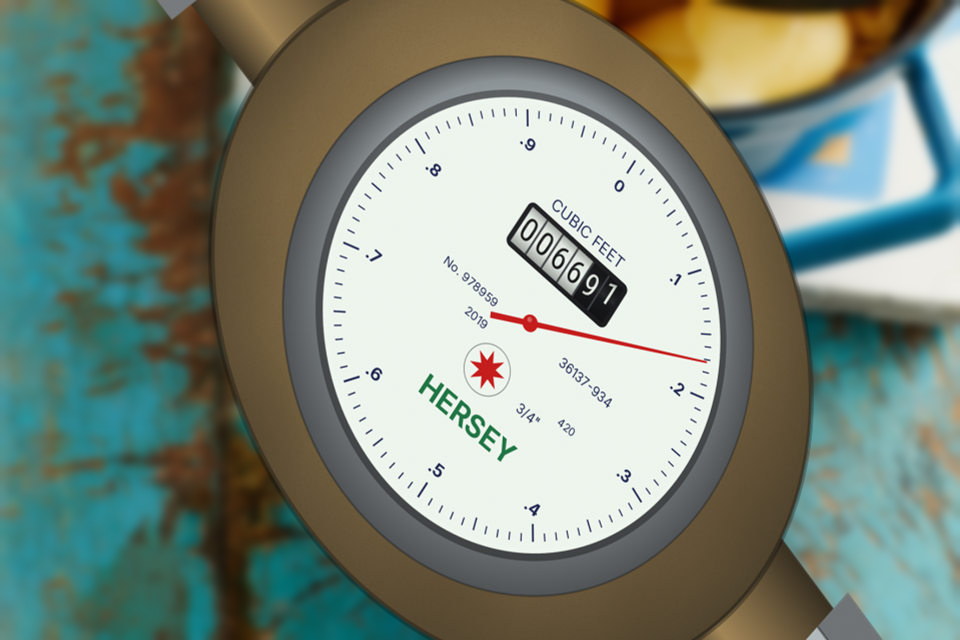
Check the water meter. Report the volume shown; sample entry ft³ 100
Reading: ft³ 6691.17
